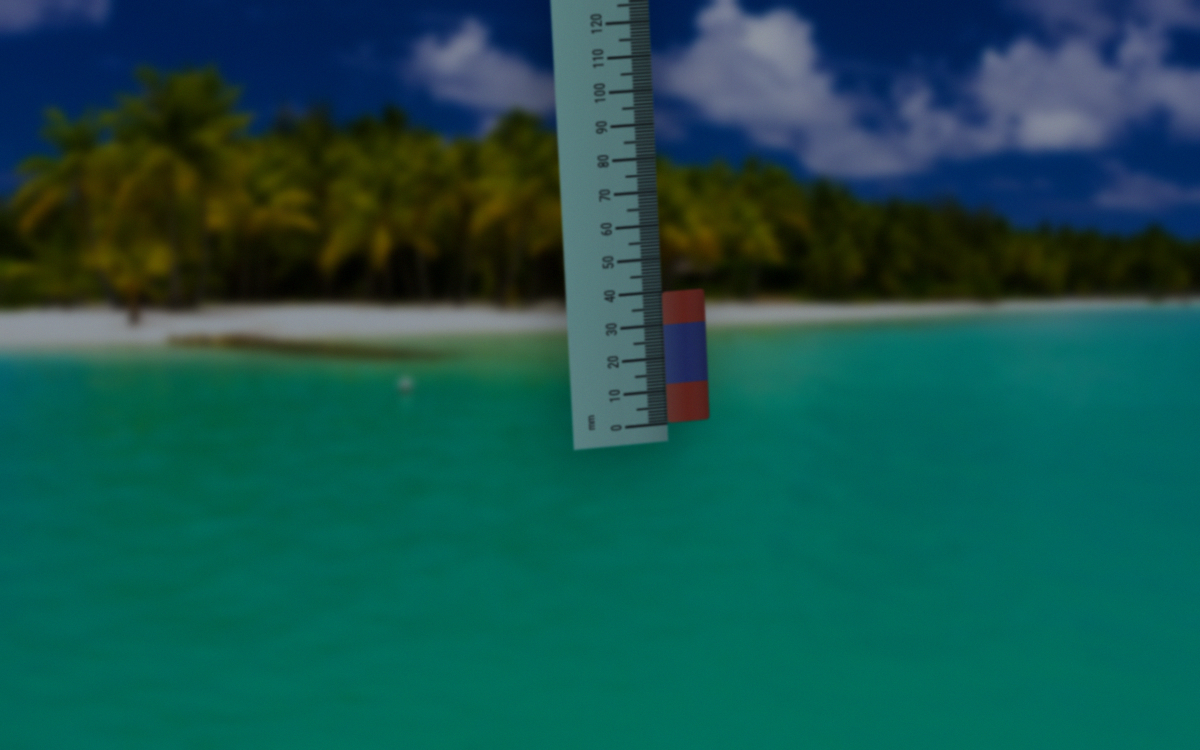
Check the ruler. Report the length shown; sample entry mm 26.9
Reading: mm 40
